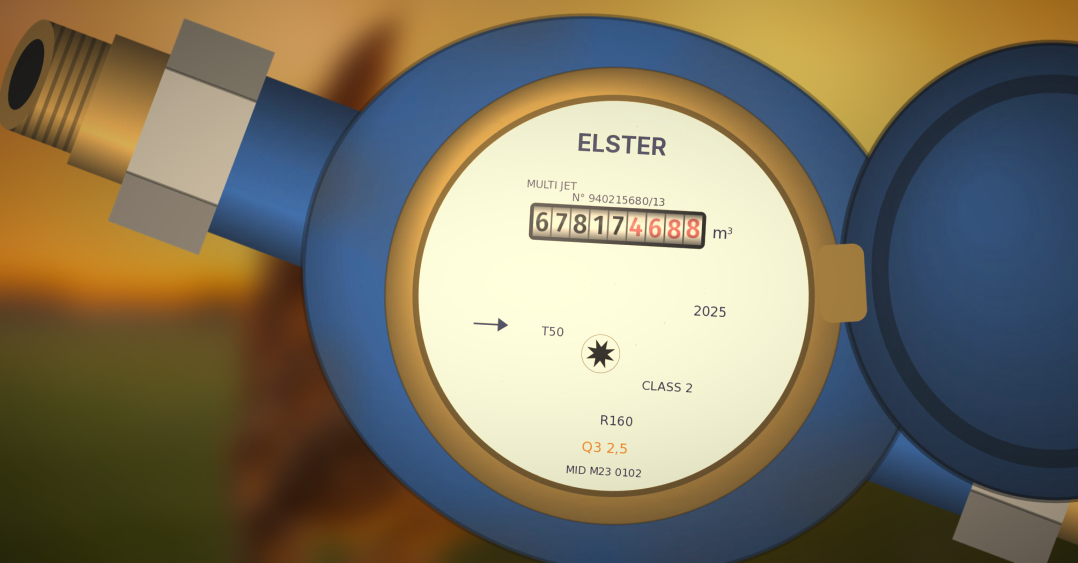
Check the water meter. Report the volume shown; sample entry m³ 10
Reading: m³ 67817.4688
